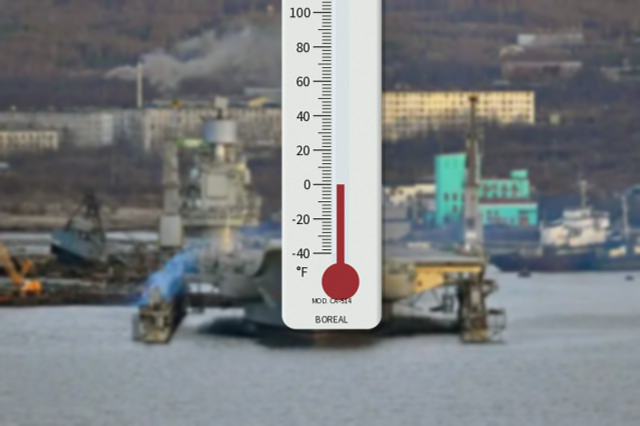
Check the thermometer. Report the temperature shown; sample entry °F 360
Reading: °F 0
